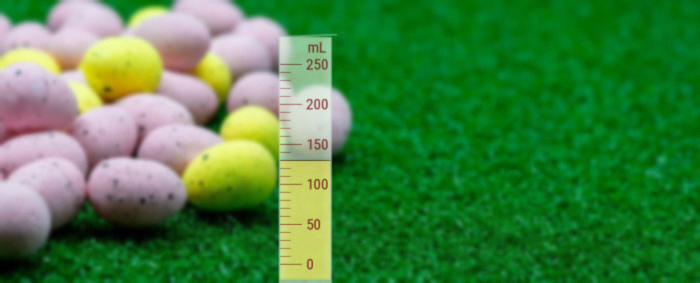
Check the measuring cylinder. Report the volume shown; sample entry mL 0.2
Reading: mL 130
